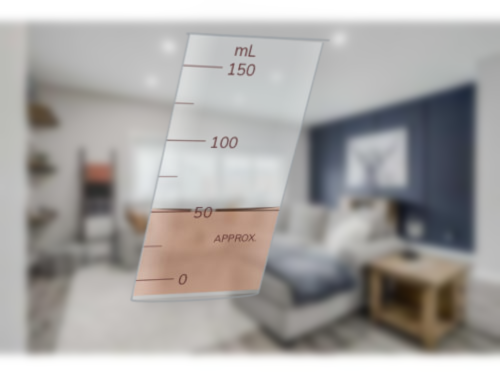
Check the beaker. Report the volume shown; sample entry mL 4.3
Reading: mL 50
